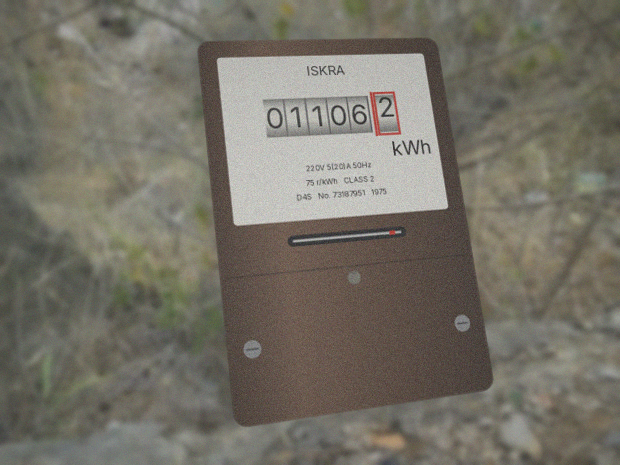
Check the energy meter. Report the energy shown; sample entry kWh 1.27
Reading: kWh 1106.2
